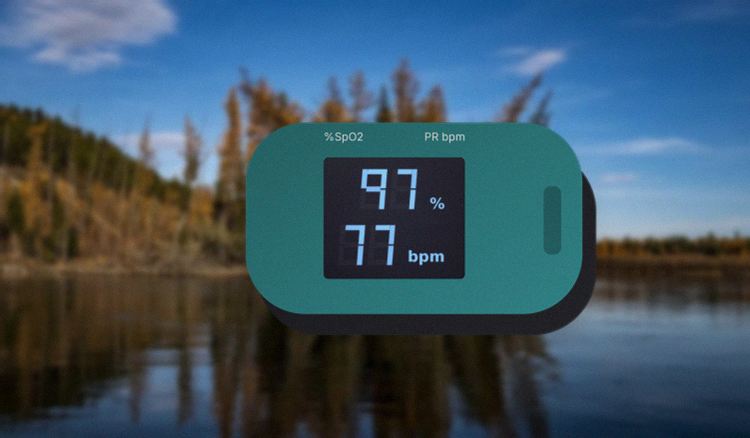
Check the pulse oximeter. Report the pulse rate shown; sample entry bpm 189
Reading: bpm 77
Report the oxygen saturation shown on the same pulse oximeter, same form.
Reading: % 97
